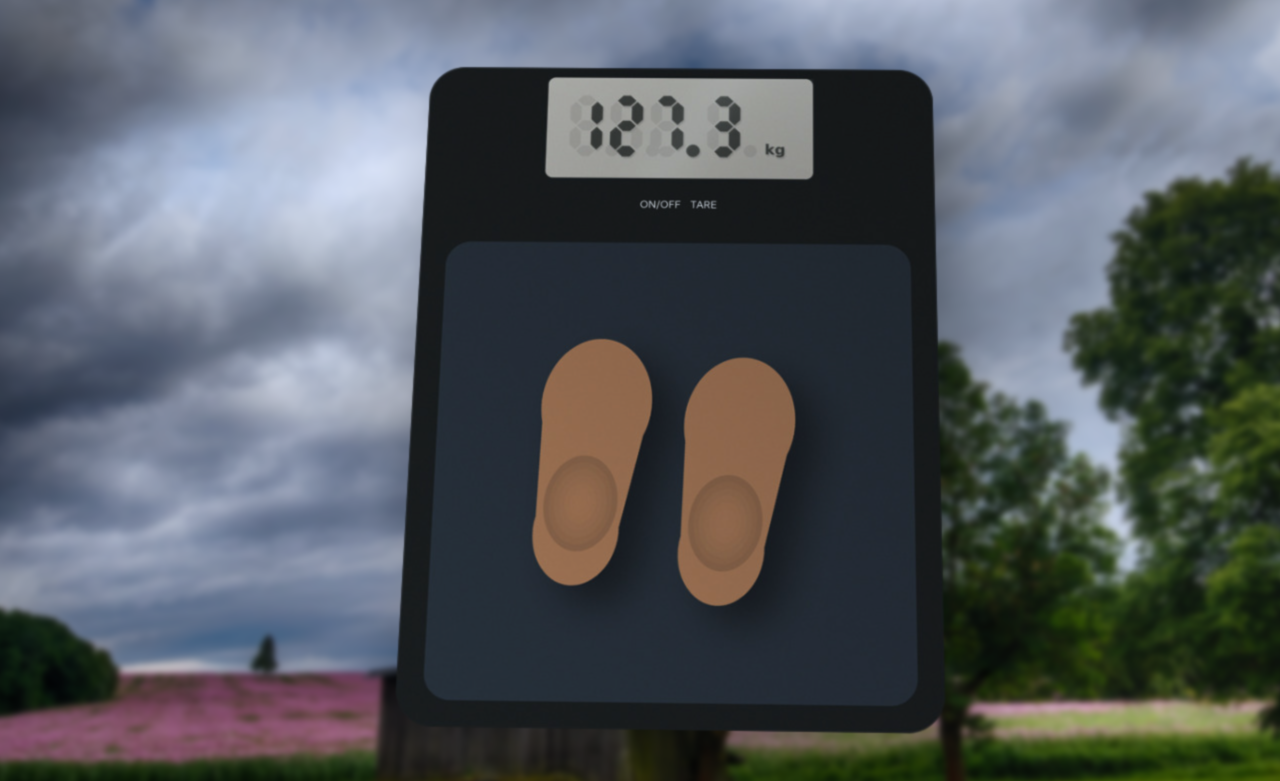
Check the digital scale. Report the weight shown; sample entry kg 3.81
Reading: kg 127.3
